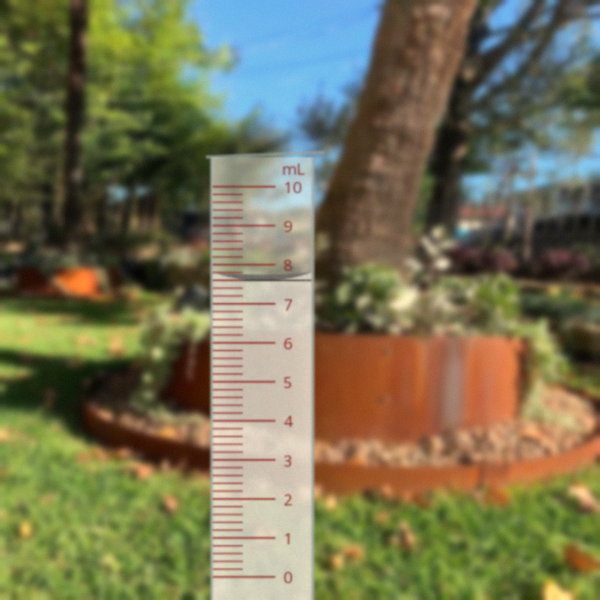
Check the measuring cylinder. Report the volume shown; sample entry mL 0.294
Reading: mL 7.6
